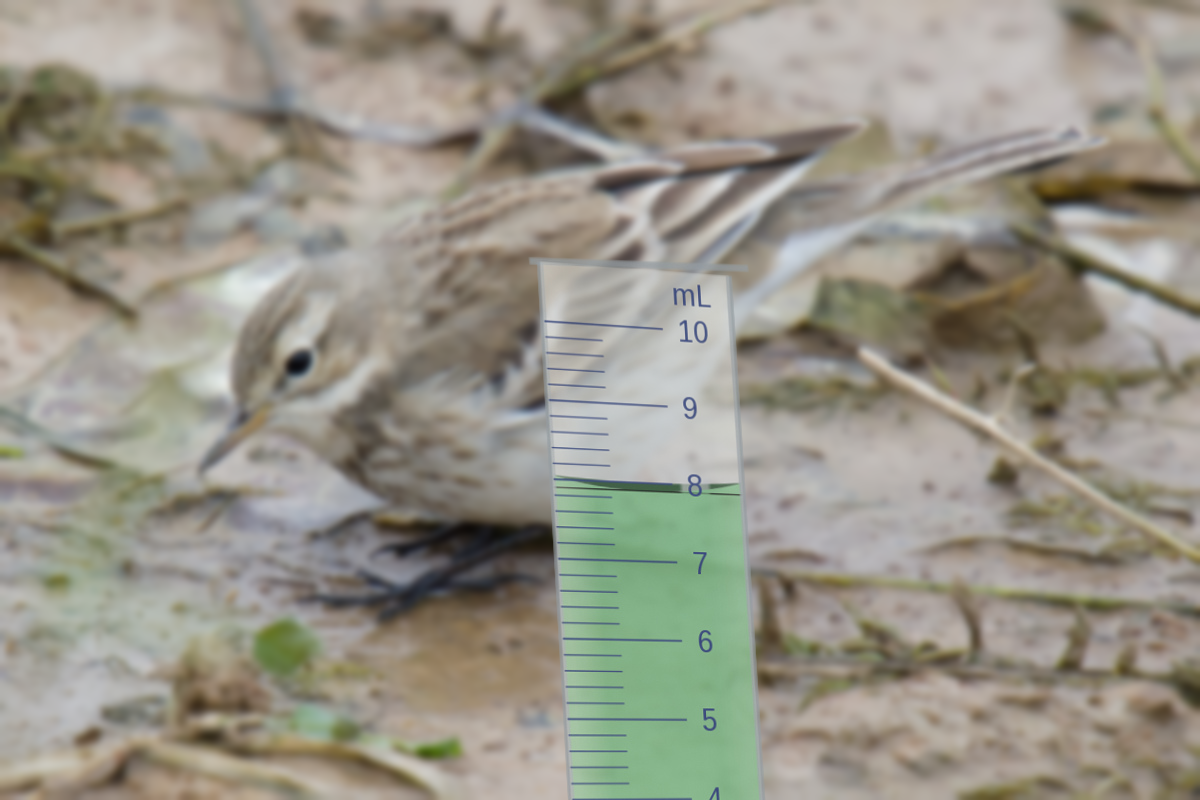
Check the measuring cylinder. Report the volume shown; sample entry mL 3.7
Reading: mL 7.9
